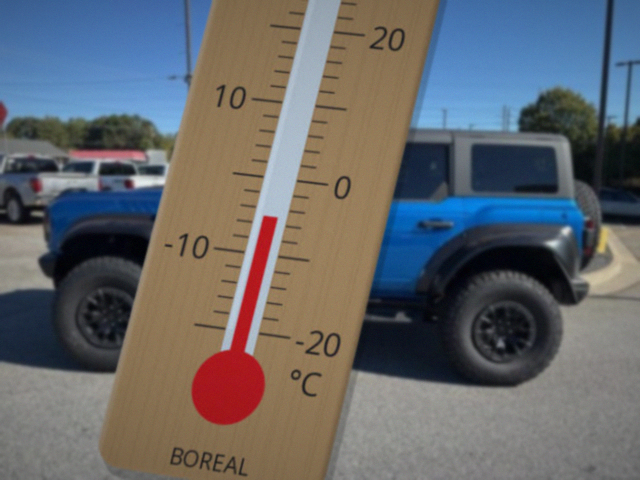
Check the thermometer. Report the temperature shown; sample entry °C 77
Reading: °C -5
